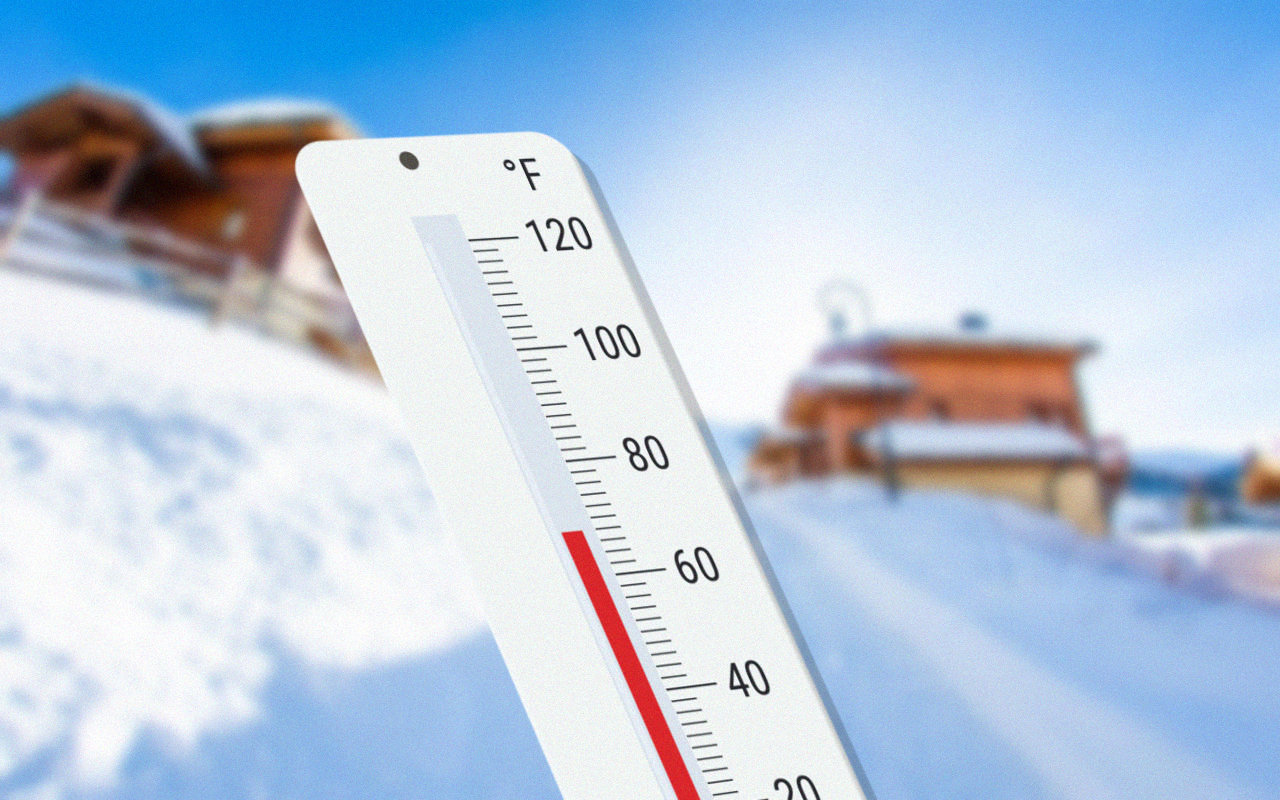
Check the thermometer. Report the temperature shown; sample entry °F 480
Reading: °F 68
